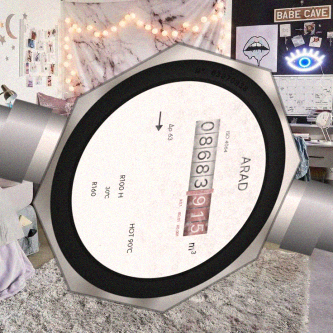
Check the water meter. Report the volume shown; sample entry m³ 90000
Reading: m³ 8683.915
